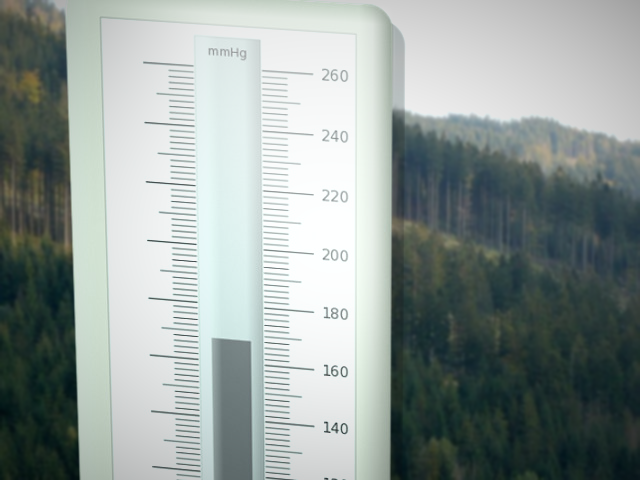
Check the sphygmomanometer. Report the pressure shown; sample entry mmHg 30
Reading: mmHg 168
